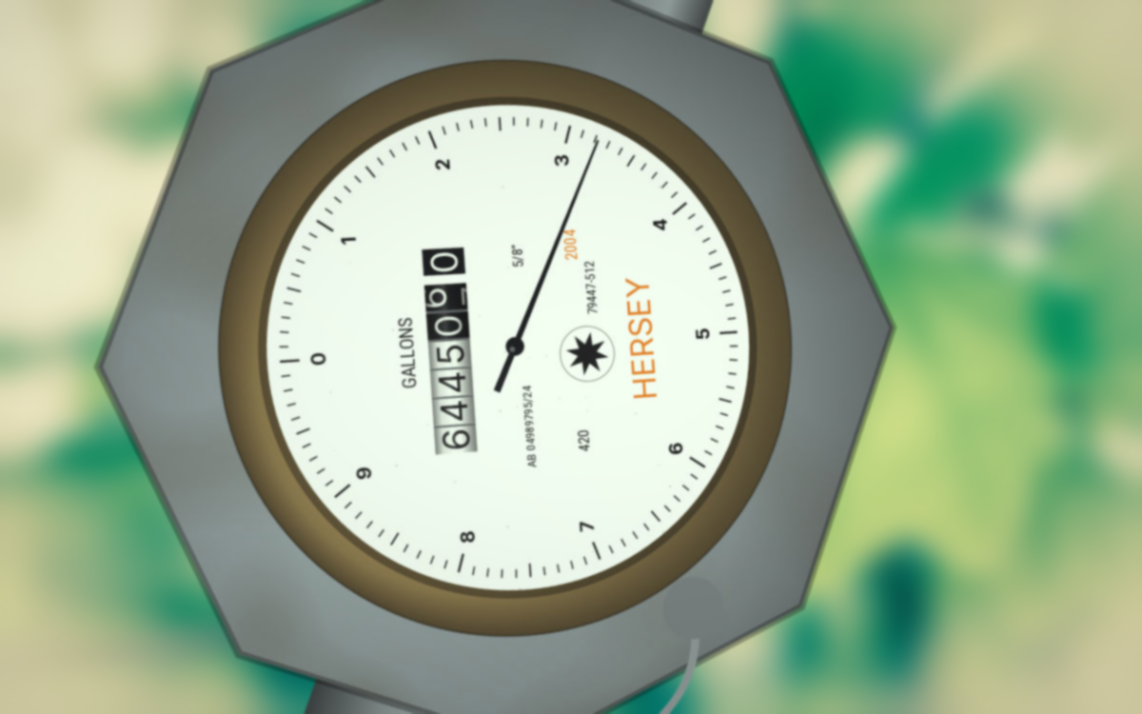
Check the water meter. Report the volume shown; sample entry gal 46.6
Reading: gal 6445063.2
